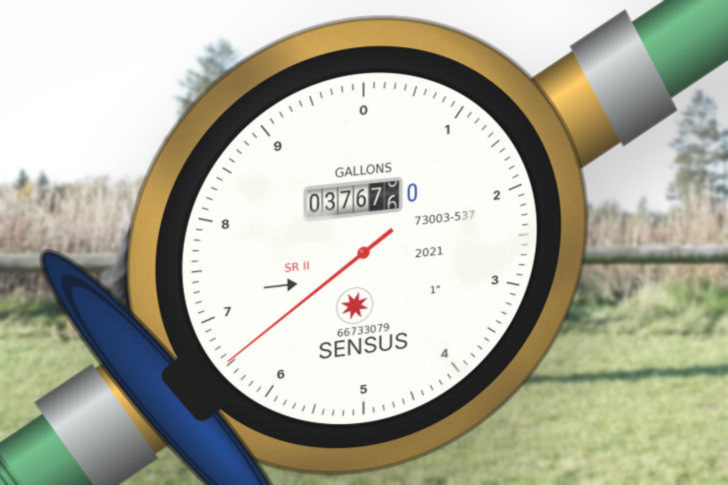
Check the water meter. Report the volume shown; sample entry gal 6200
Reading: gal 376756.5
